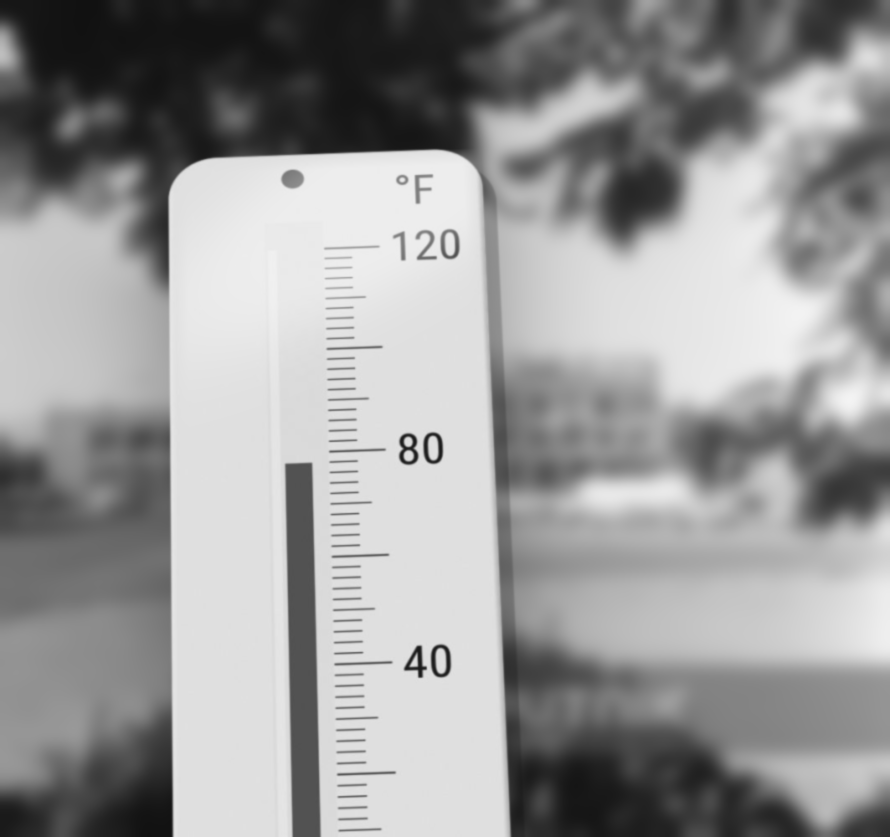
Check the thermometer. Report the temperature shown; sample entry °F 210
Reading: °F 78
